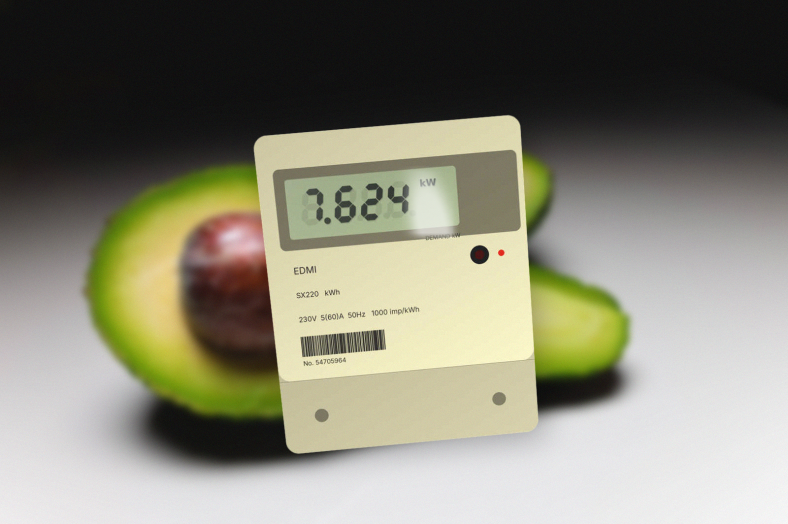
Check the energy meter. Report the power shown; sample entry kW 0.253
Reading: kW 7.624
